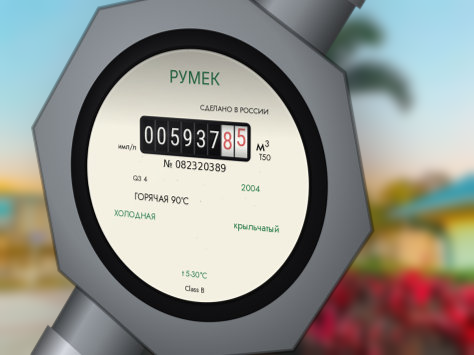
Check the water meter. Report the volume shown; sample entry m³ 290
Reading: m³ 5937.85
